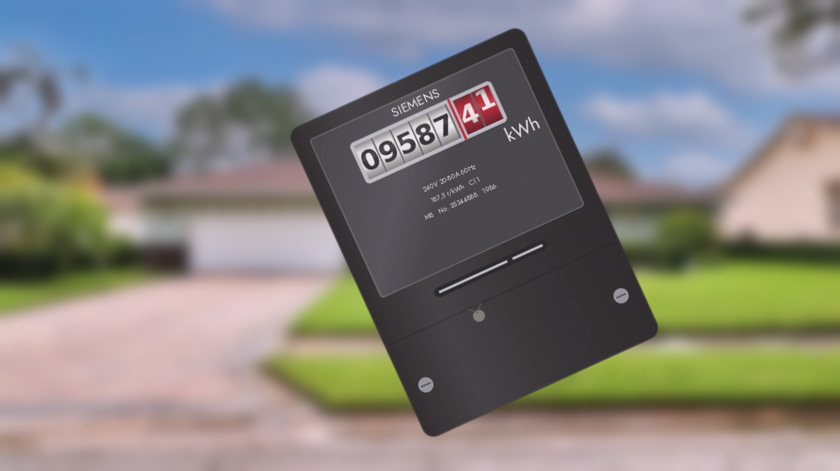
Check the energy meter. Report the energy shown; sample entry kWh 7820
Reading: kWh 9587.41
